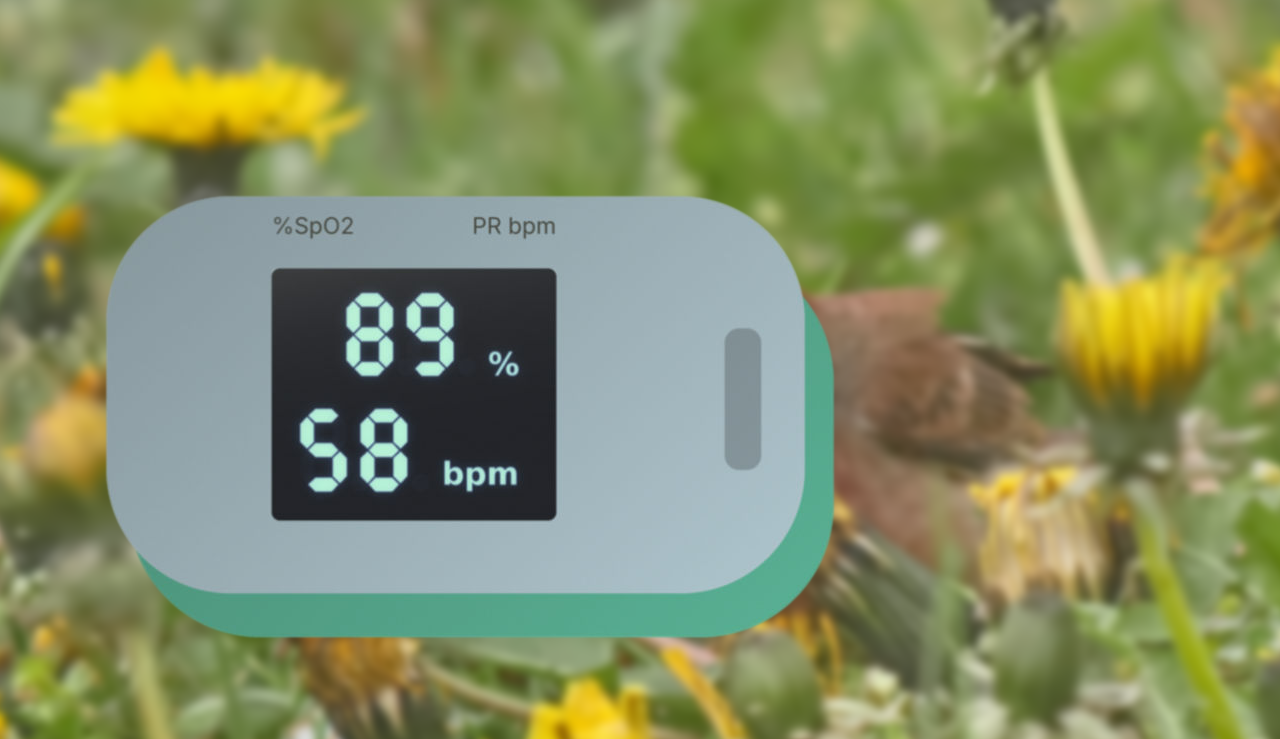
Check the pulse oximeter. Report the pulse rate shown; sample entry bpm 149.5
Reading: bpm 58
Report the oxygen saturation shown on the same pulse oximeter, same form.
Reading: % 89
